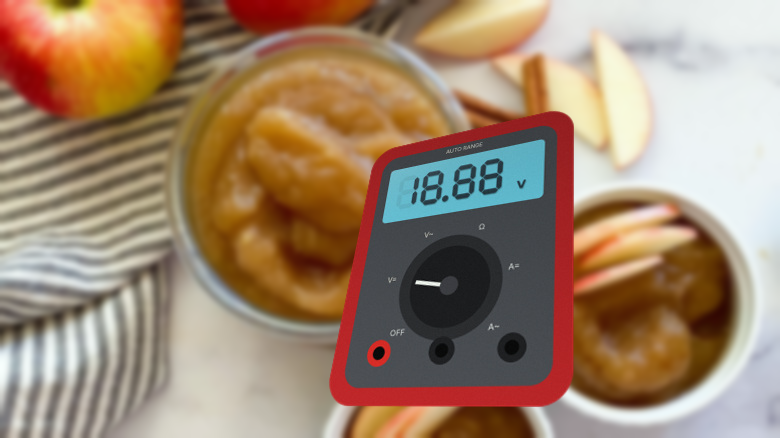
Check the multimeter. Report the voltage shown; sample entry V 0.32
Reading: V 18.88
